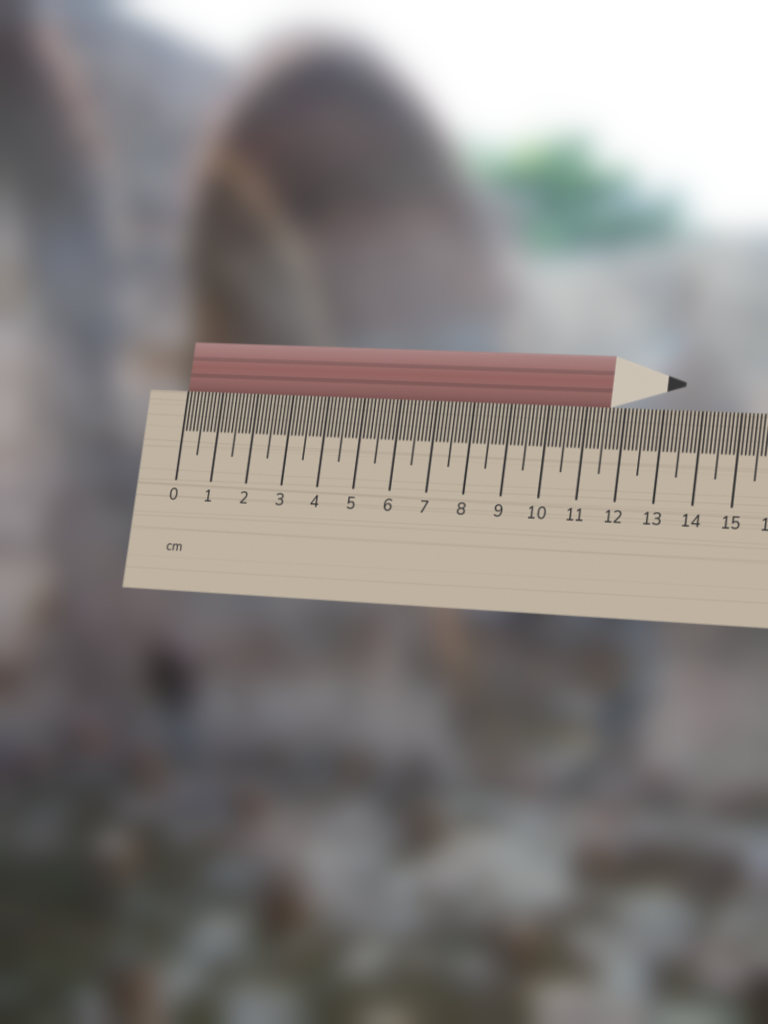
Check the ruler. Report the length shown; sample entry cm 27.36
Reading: cm 13.5
